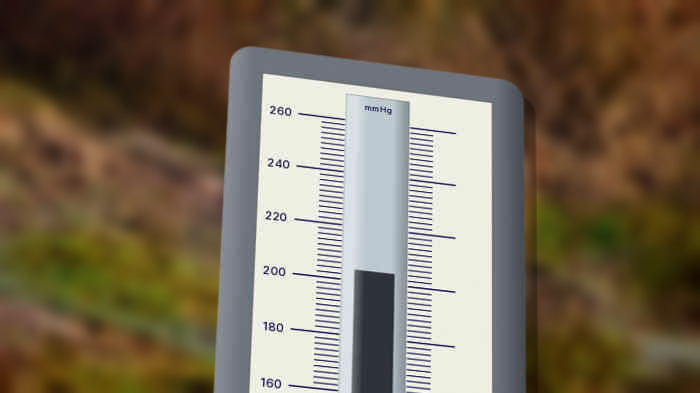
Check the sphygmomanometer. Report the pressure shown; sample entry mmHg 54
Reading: mmHg 204
